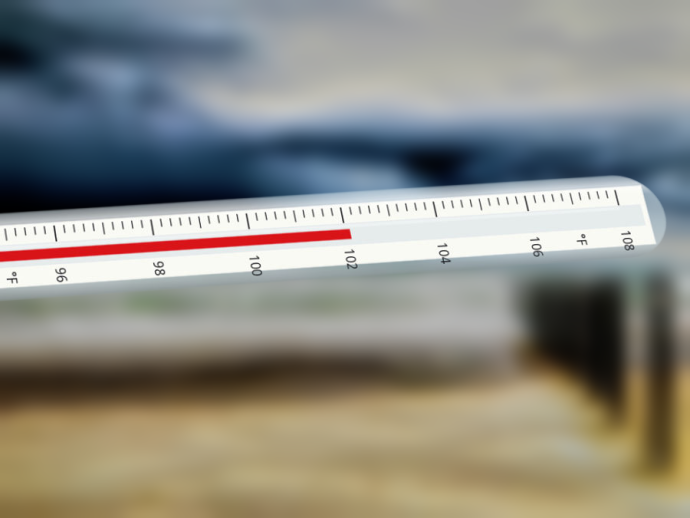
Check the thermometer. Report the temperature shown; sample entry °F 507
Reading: °F 102.1
